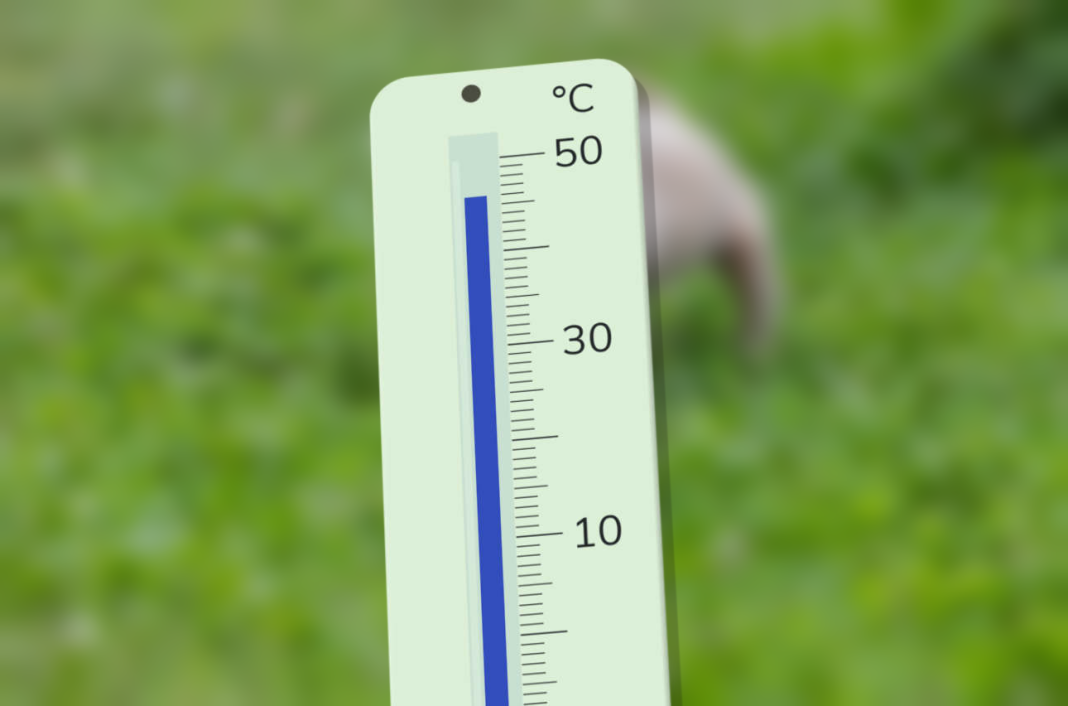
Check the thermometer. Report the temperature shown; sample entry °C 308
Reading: °C 46
